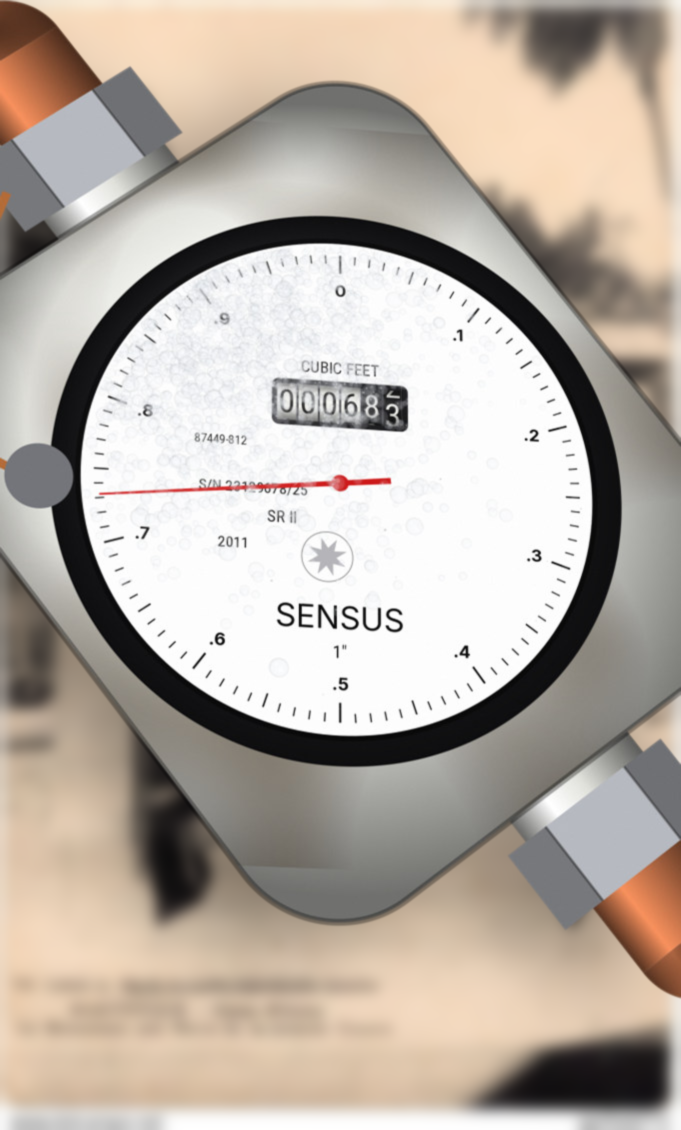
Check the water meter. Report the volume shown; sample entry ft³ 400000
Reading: ft³ 682.73
